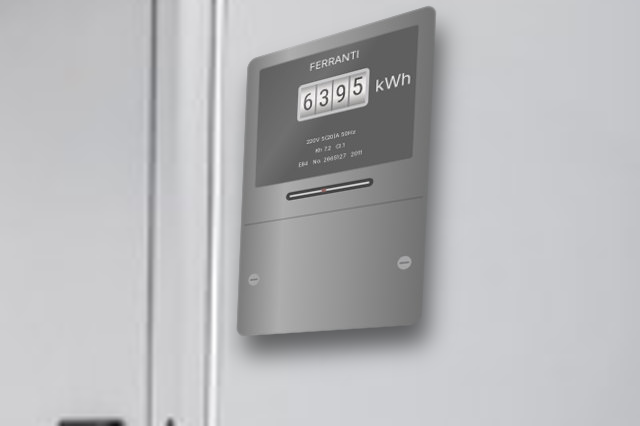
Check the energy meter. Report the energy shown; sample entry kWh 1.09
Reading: kWh 6395
